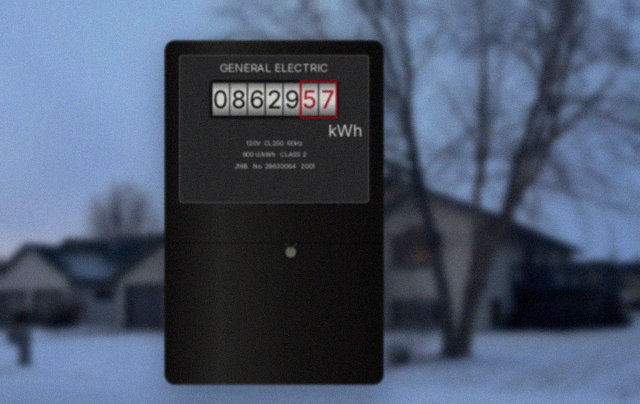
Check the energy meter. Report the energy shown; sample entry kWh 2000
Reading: kWh 8629.57
